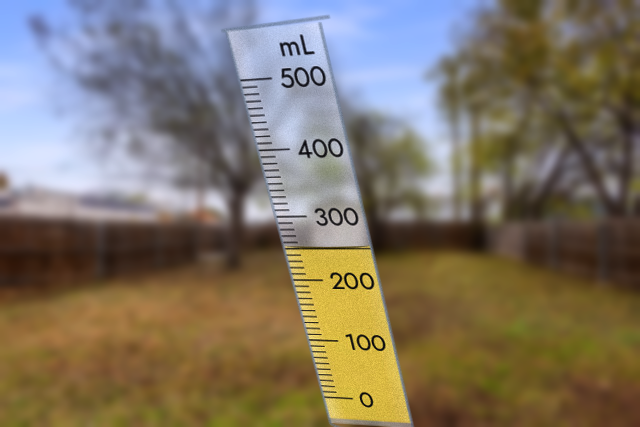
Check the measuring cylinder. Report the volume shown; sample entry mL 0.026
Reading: mL 250
